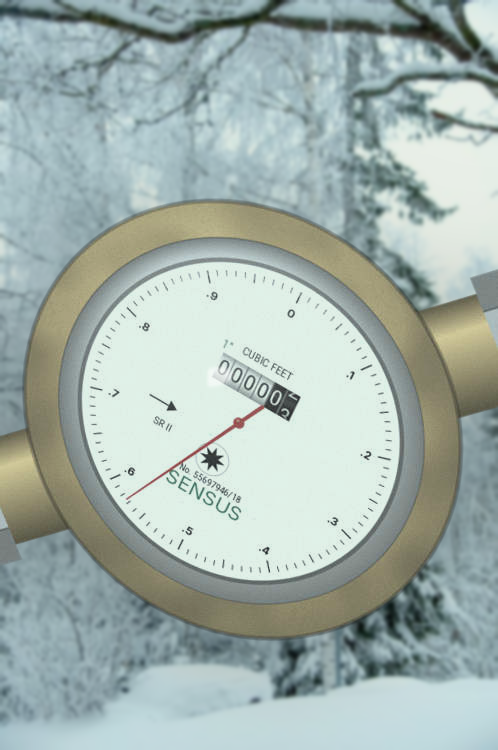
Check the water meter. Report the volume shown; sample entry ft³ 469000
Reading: ft³ 2.57
